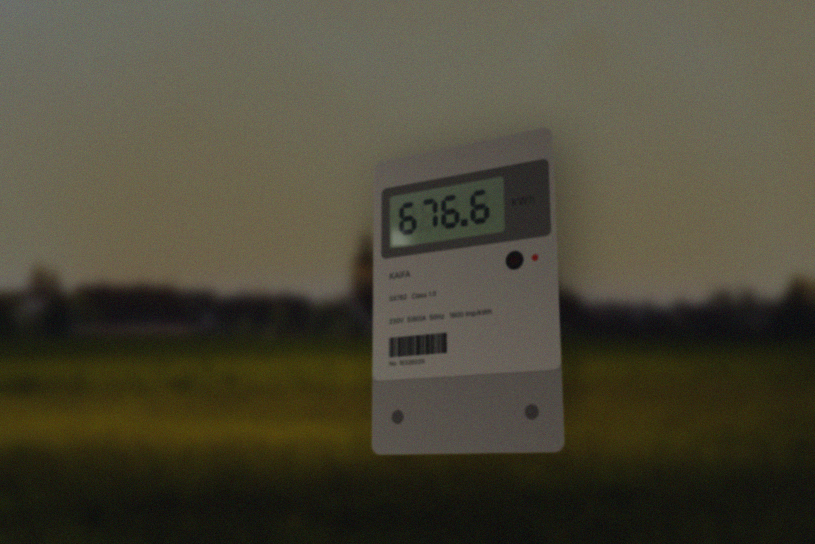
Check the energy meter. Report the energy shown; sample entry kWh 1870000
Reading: kWh 676.6
